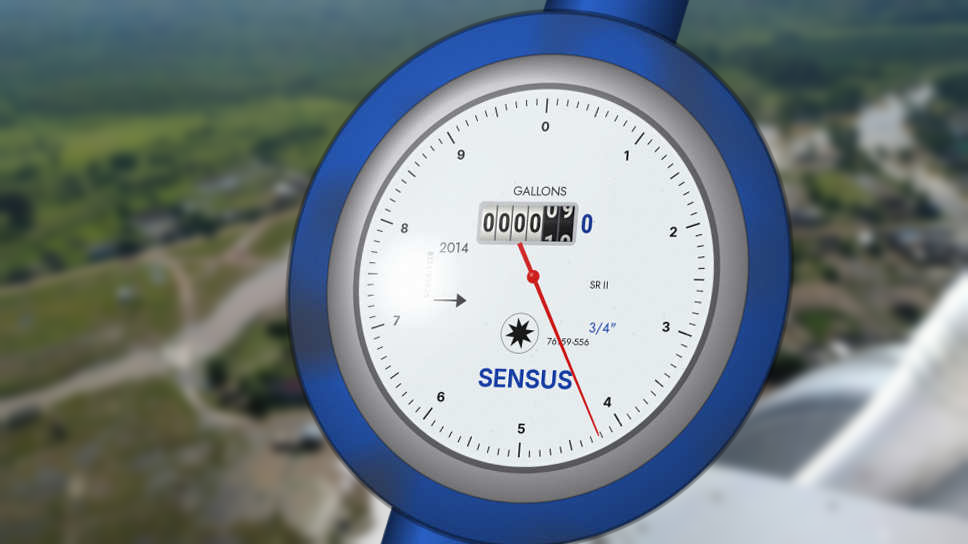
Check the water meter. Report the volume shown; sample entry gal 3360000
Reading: gal 94.2
